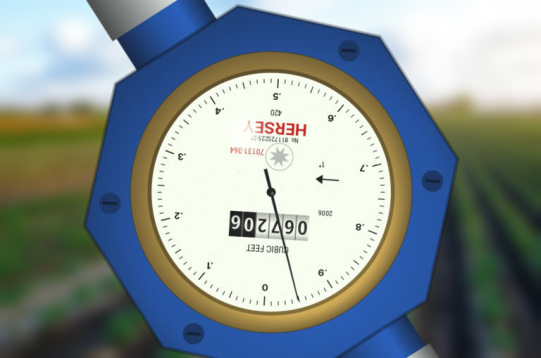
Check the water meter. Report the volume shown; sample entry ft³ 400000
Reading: ft³ 67205.95
